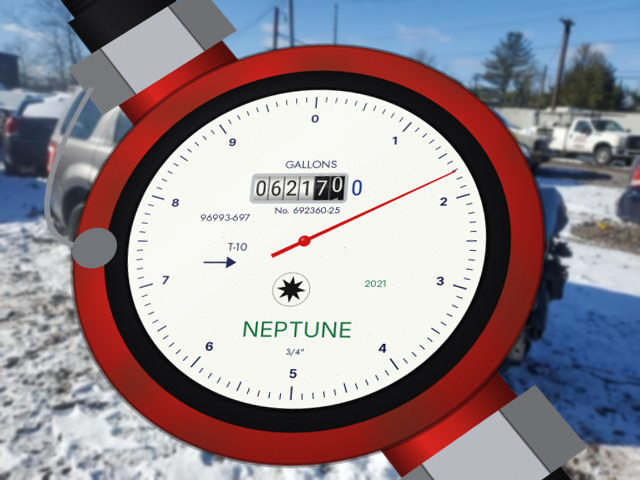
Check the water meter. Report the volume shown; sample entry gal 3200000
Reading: gal 621701.7
